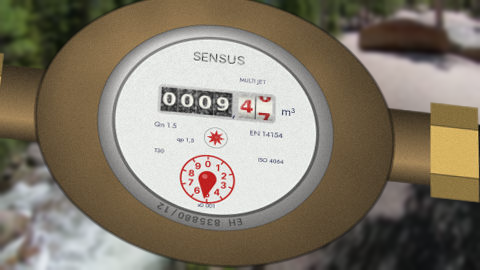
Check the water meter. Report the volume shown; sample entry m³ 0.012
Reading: m³ 9.465
